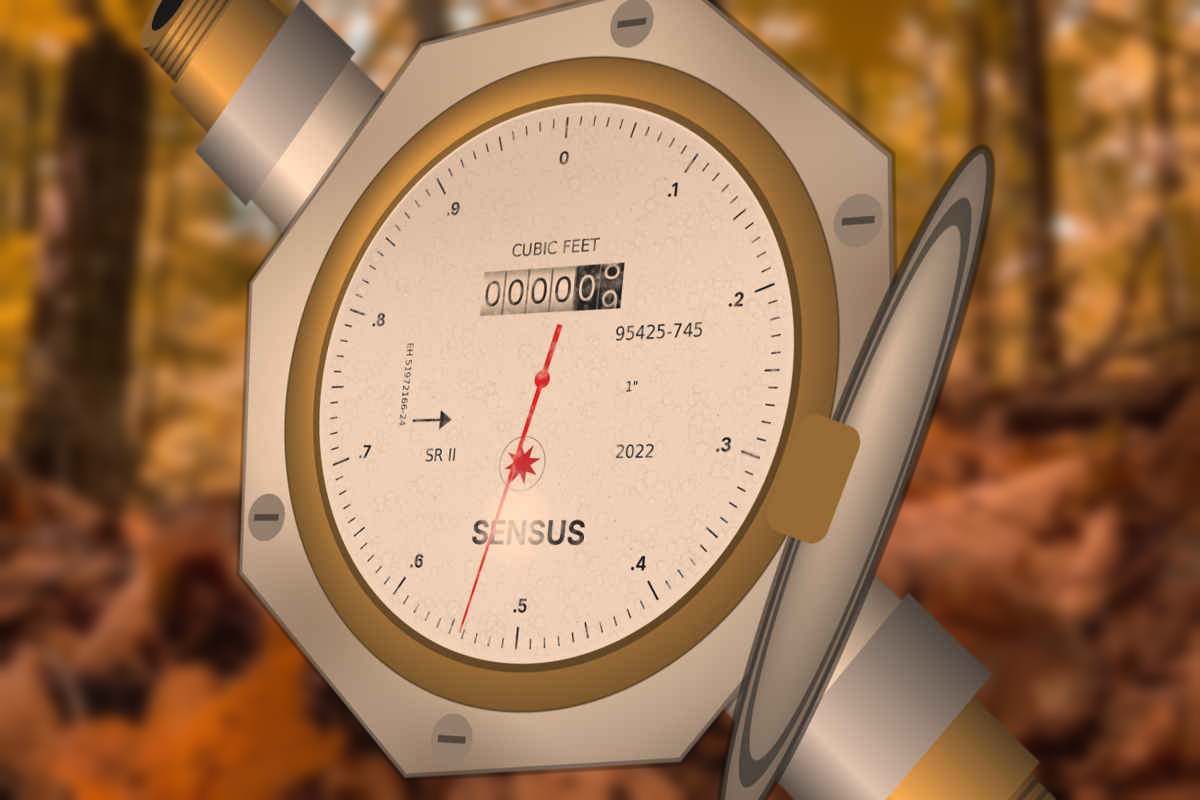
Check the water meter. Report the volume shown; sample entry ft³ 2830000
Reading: ft³ 8.54
